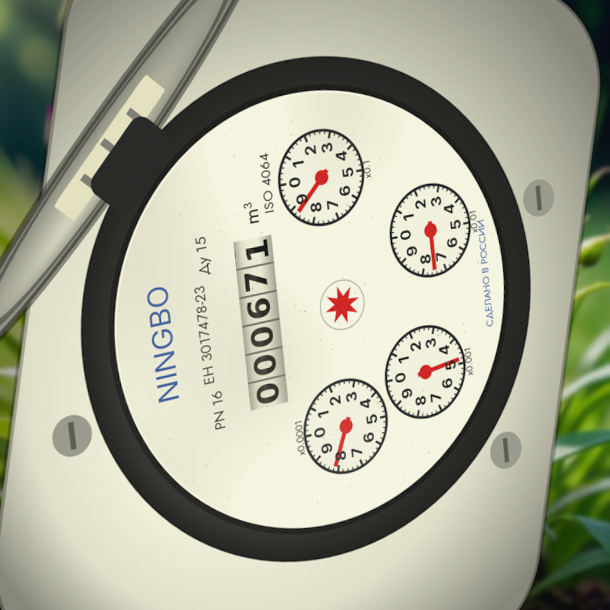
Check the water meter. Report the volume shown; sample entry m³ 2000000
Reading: m³ 670.8748
